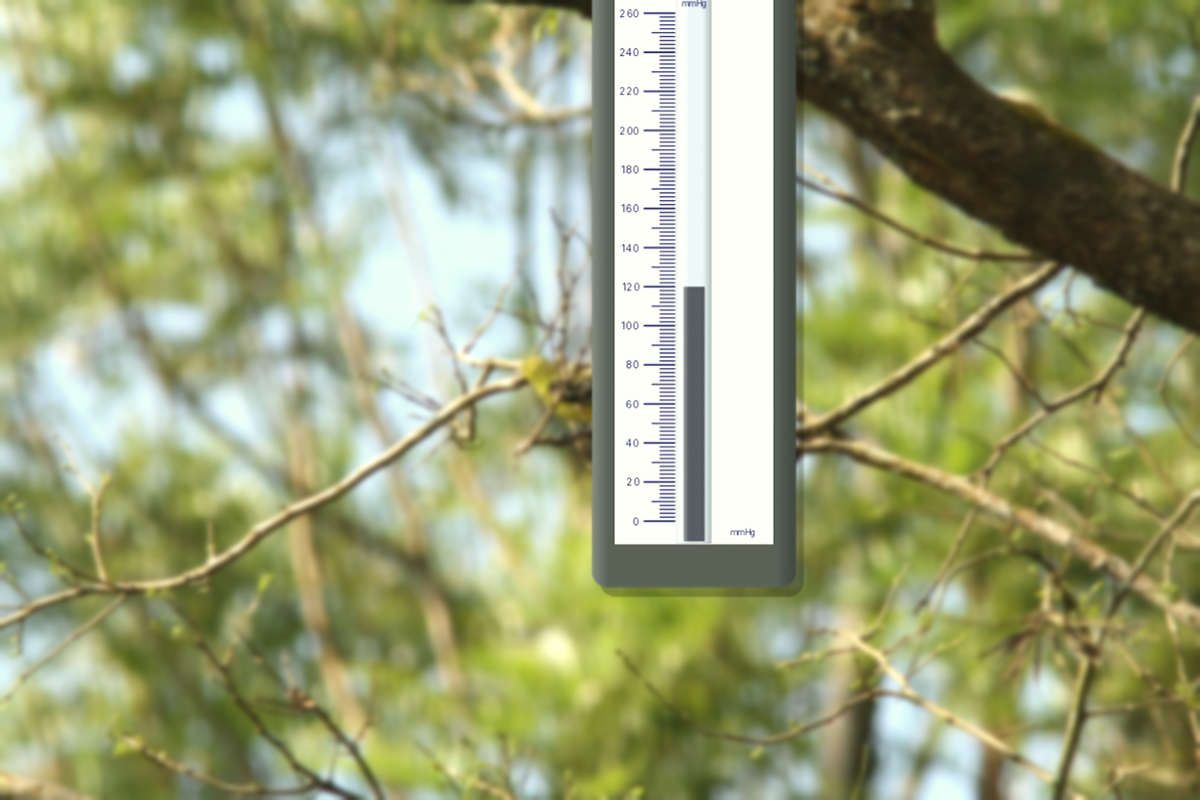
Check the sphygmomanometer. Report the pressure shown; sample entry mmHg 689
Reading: mmHg 120
